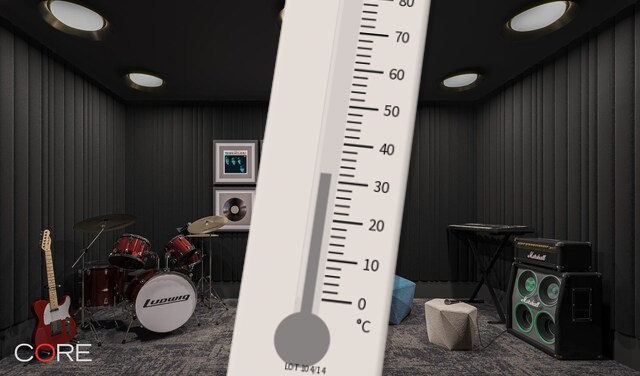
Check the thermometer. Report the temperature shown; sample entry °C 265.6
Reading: °C 32
